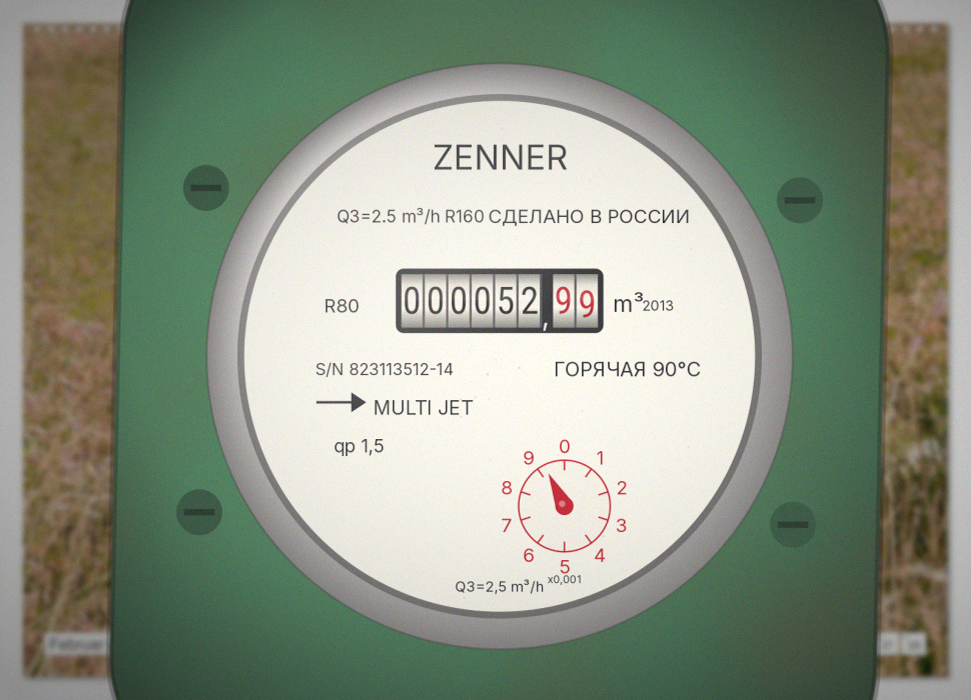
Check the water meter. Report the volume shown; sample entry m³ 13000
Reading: m³ 52.989
